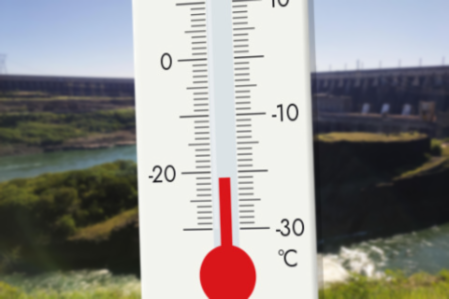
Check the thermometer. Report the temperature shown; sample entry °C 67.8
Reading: °C -21
